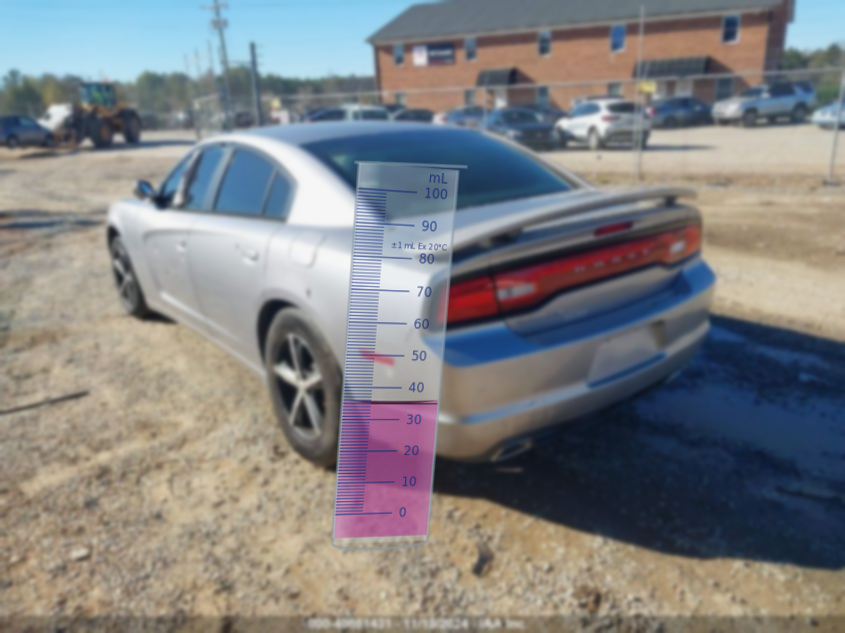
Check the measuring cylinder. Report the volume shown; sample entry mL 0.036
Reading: mL 35
